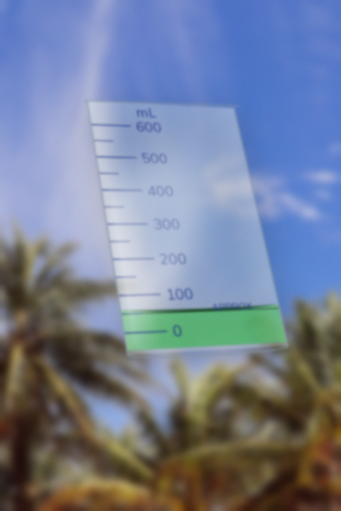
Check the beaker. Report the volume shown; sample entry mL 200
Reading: mL 50
